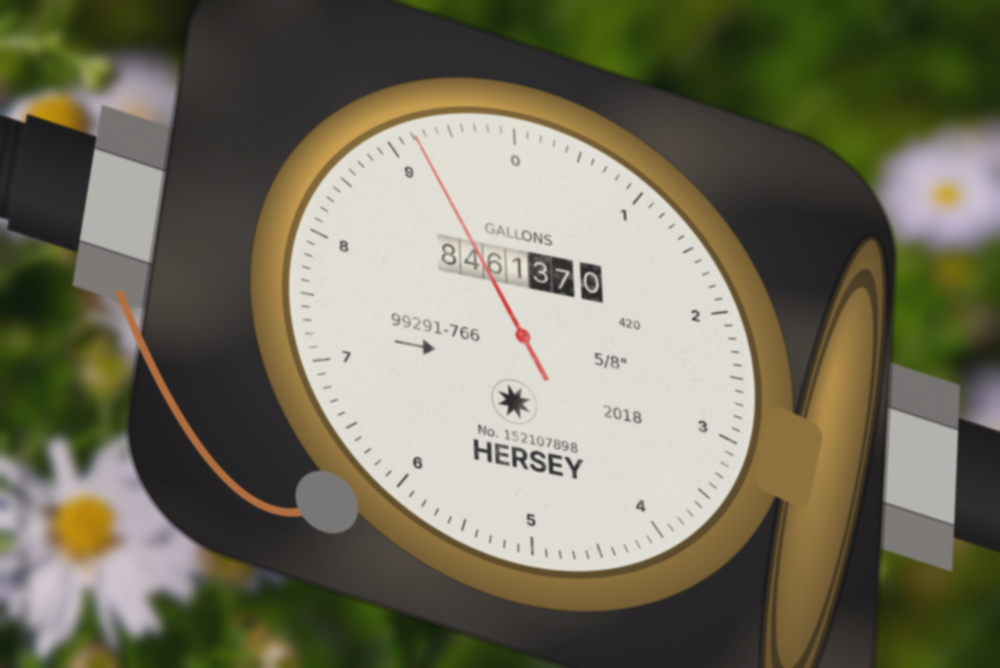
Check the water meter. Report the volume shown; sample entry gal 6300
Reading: gal 8461369.2
